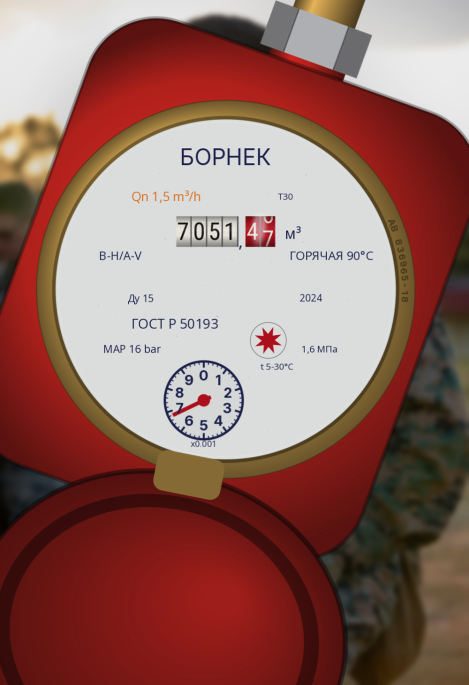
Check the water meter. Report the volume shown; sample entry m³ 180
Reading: m³ 7051.466
